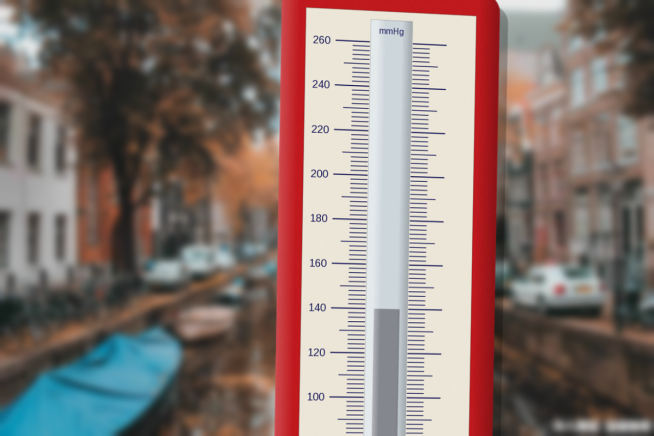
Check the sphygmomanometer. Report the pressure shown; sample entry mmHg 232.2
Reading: mmHg 140
